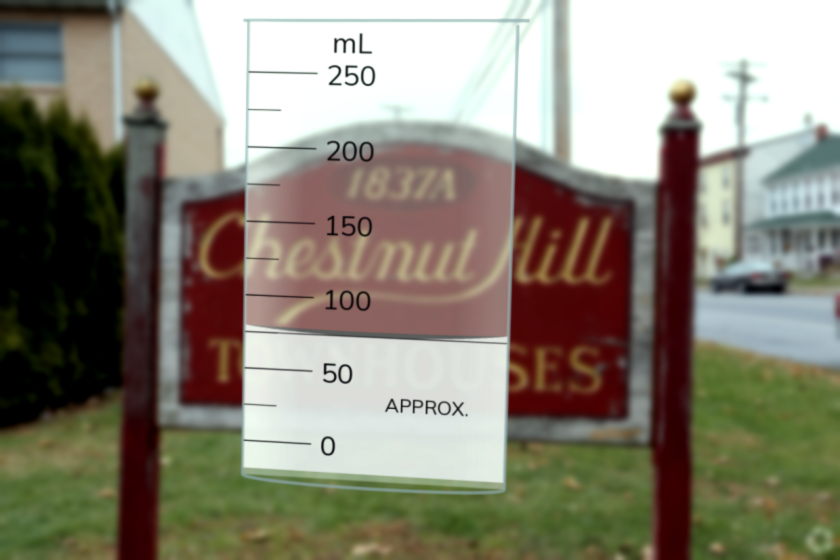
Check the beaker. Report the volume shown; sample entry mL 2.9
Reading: mL 75
